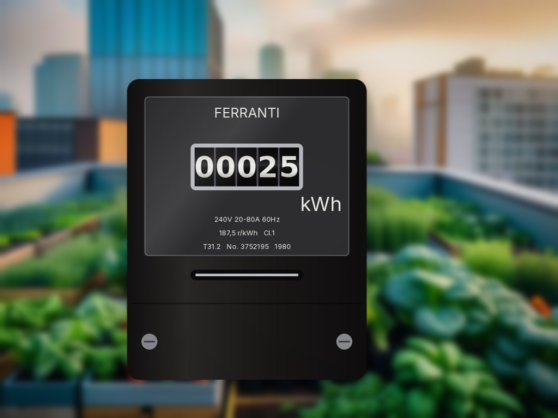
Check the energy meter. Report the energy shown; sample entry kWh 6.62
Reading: kWh 25
